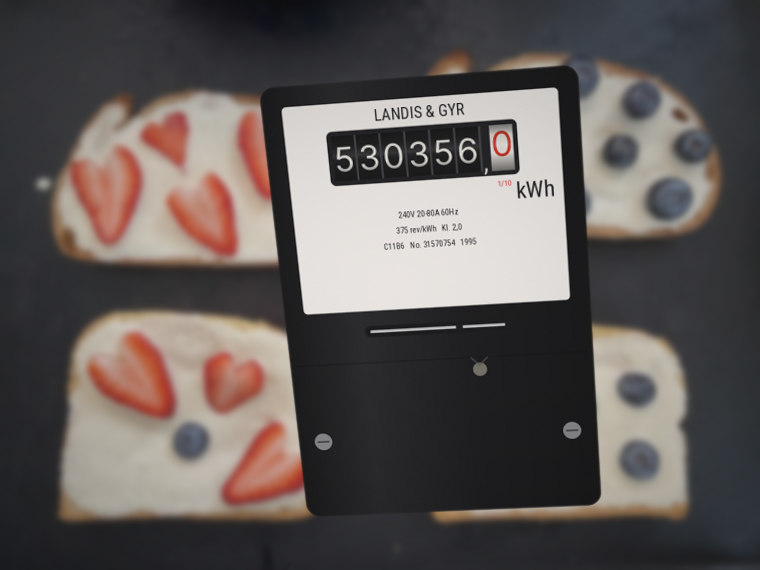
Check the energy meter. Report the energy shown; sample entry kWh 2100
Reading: kWh 530356.0
